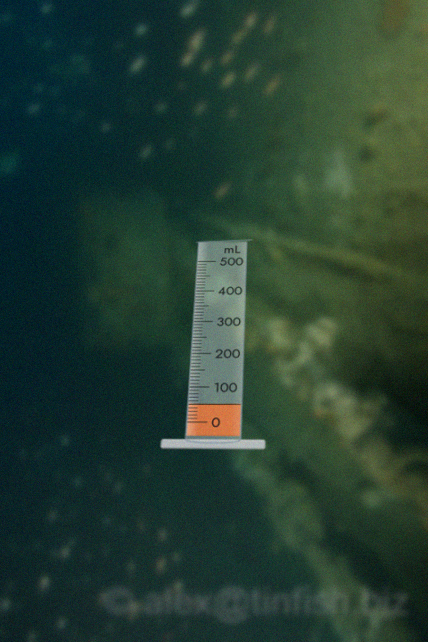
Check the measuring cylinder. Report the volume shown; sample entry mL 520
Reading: mL 50
